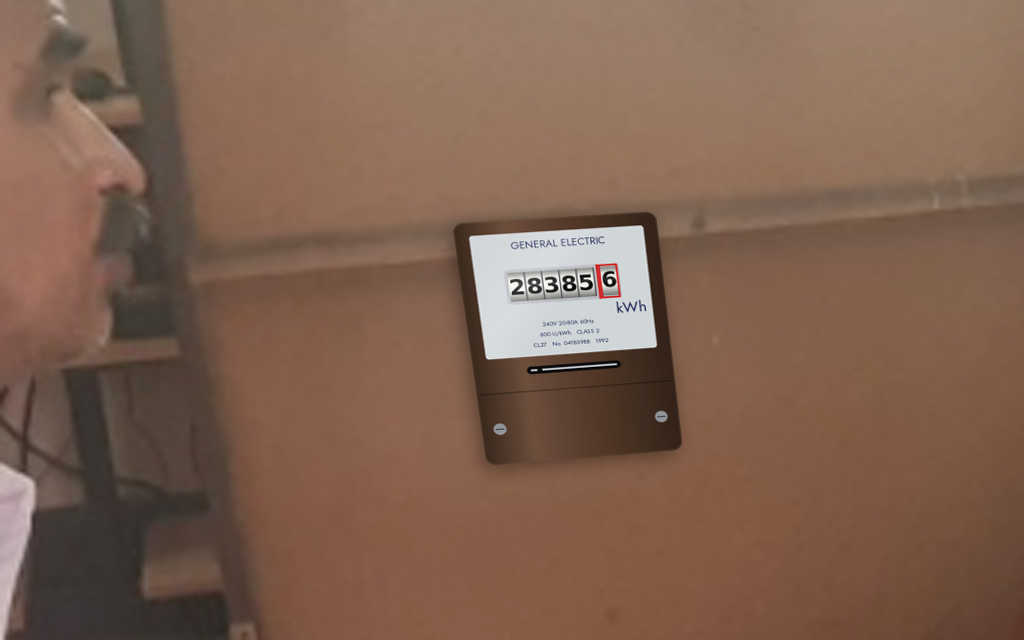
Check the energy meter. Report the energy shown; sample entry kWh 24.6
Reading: kWh 28385.6
